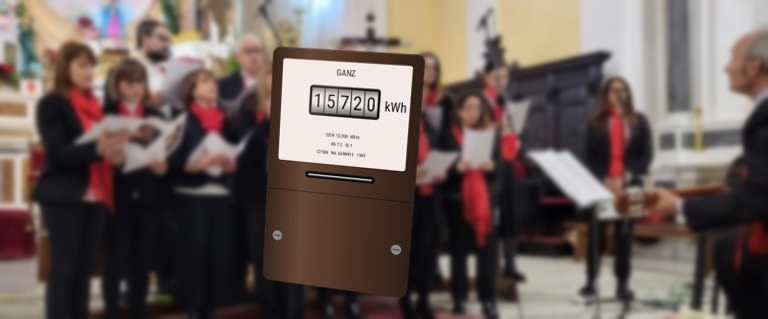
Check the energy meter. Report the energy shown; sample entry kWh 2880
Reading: kWh 15720
